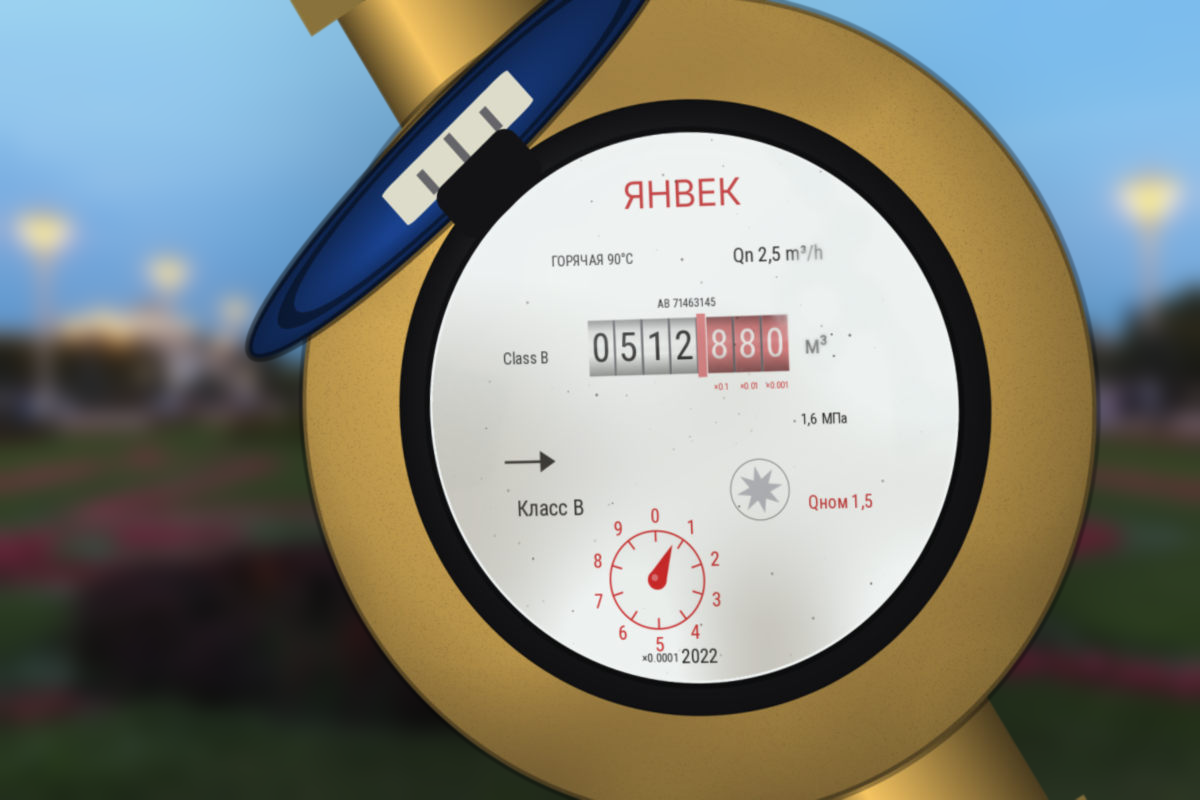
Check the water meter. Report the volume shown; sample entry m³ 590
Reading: m³ 512.8800
